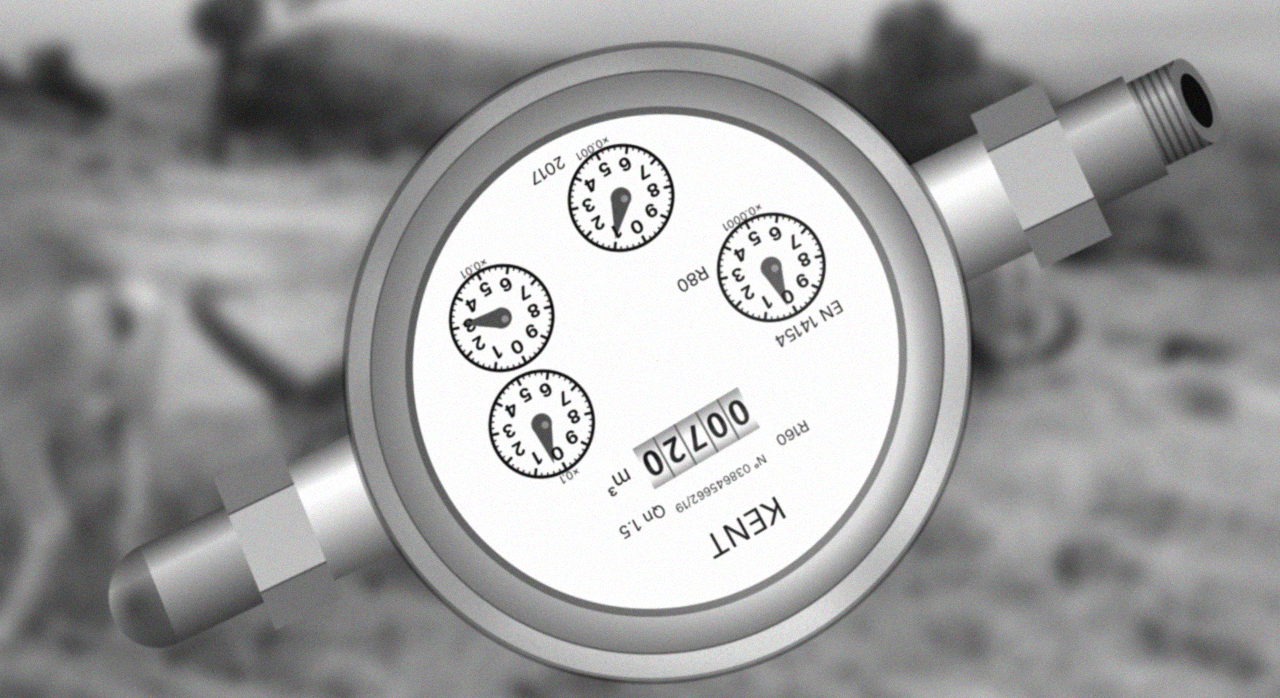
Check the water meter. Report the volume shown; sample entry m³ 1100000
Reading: m³ 720.0310
